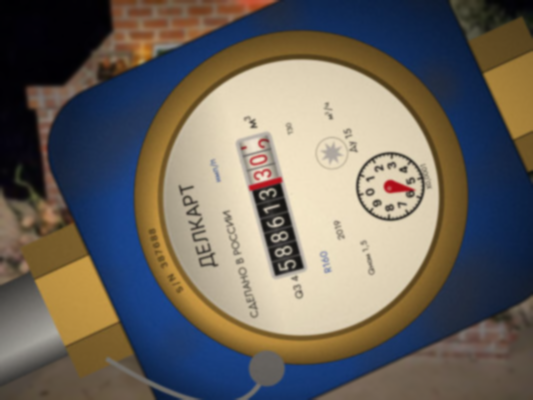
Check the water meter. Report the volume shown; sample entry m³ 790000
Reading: m³ 588613.3015
